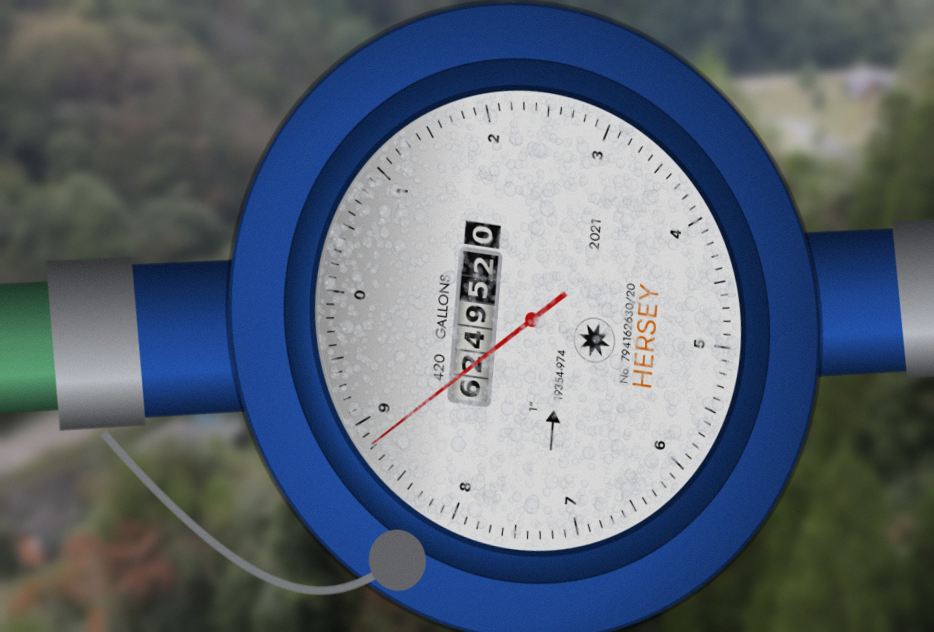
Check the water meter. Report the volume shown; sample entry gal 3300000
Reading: gal 6249518.8
